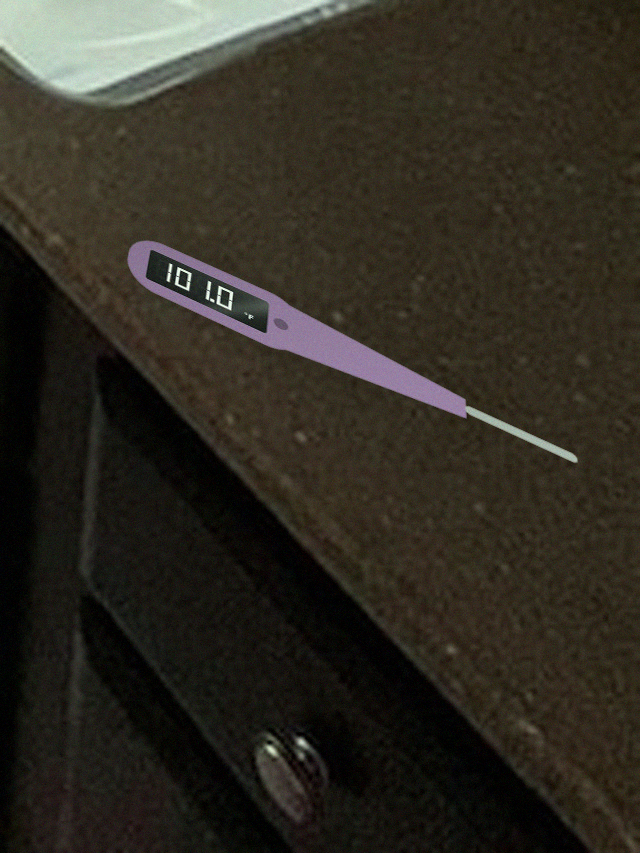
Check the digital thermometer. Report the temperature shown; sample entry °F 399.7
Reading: °F 101.0
